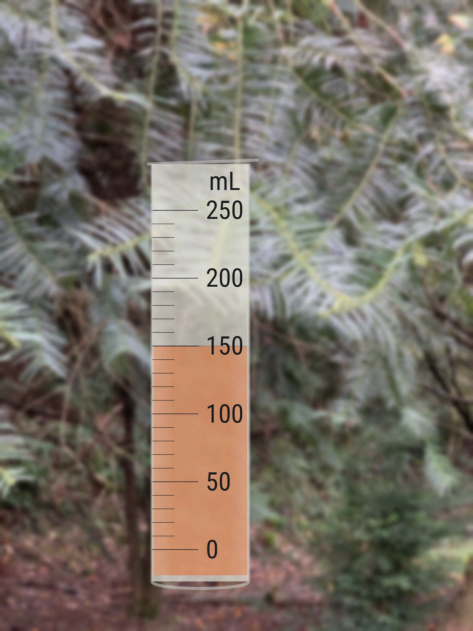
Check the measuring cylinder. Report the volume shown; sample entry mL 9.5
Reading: mL 150
